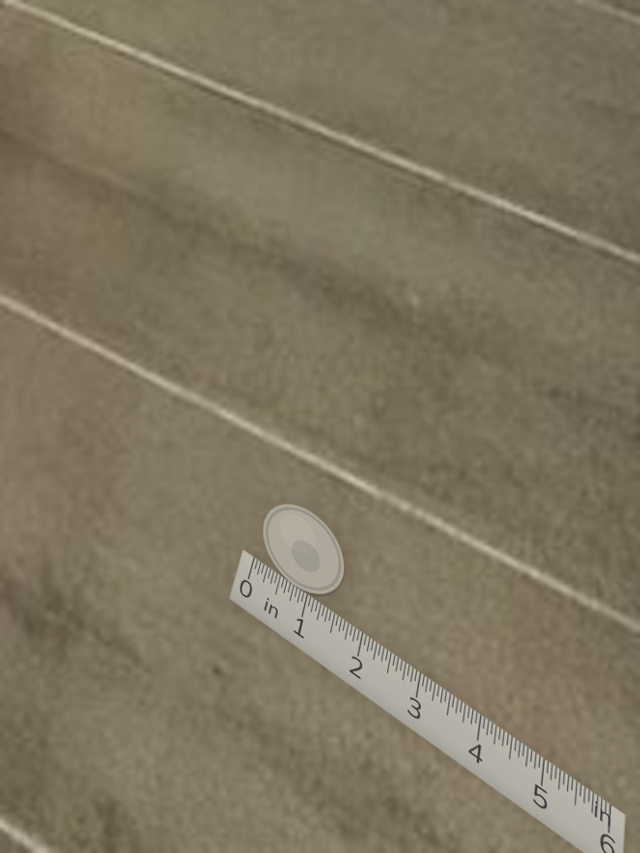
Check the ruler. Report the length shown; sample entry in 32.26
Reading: in 1.5
